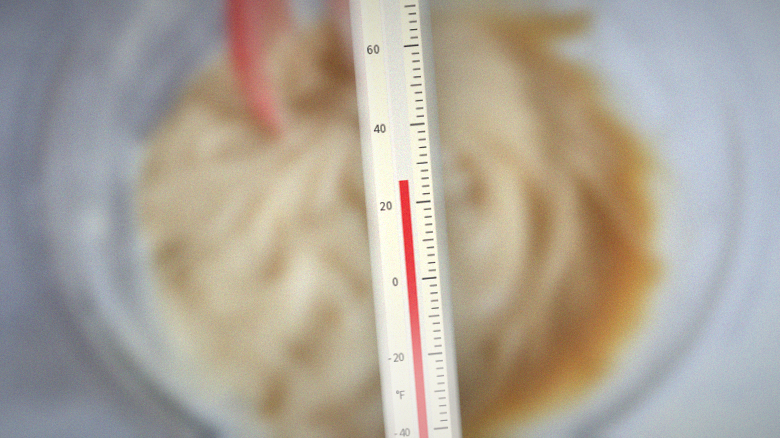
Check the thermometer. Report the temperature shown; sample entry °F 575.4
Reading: °F 26
